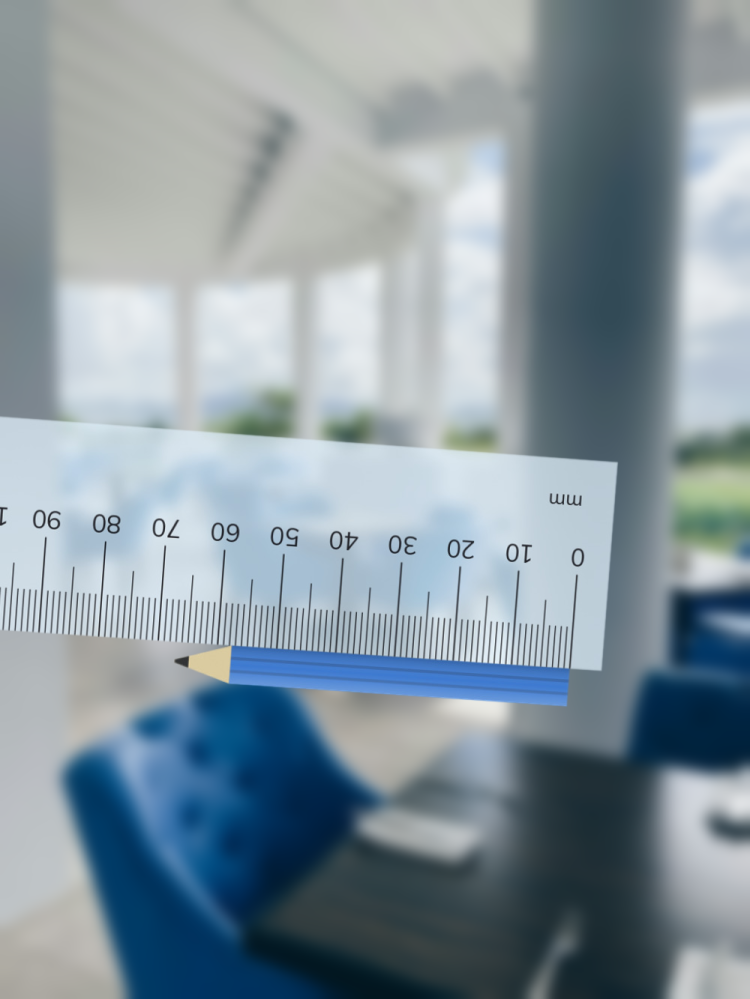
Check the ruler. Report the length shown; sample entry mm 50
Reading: mm 67
